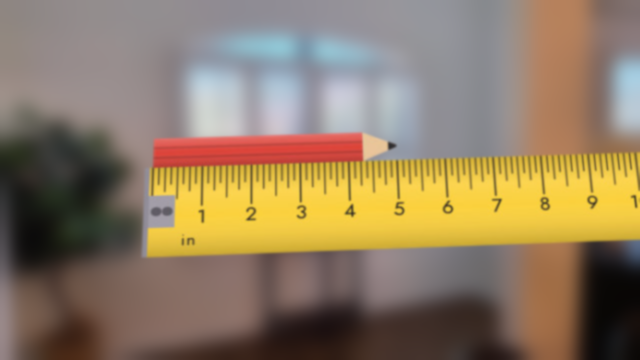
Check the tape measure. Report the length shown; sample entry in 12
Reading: in 5
